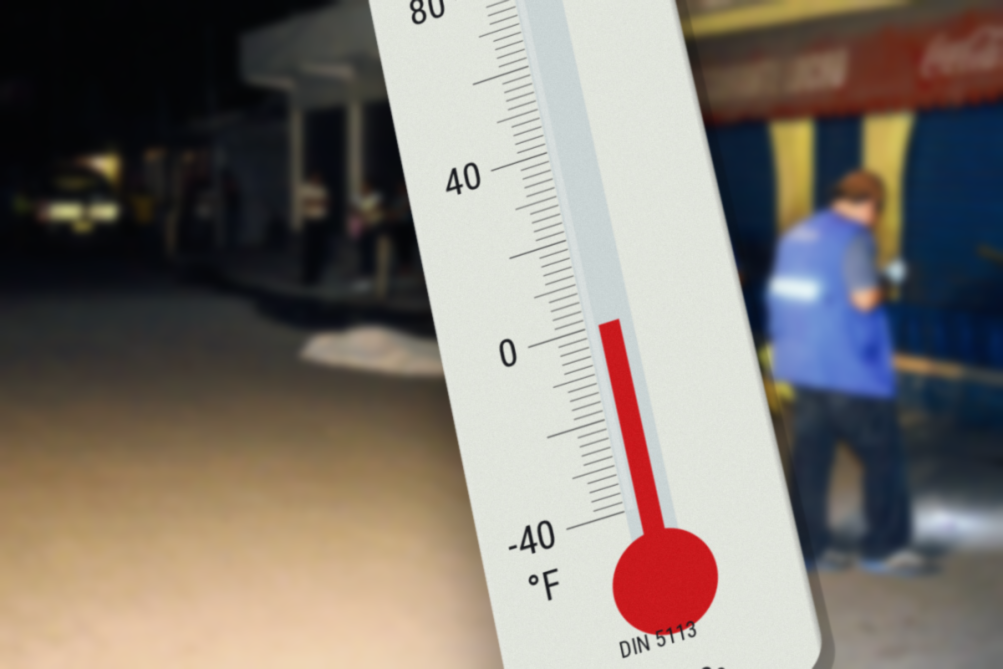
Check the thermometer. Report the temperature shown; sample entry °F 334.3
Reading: °F 0
